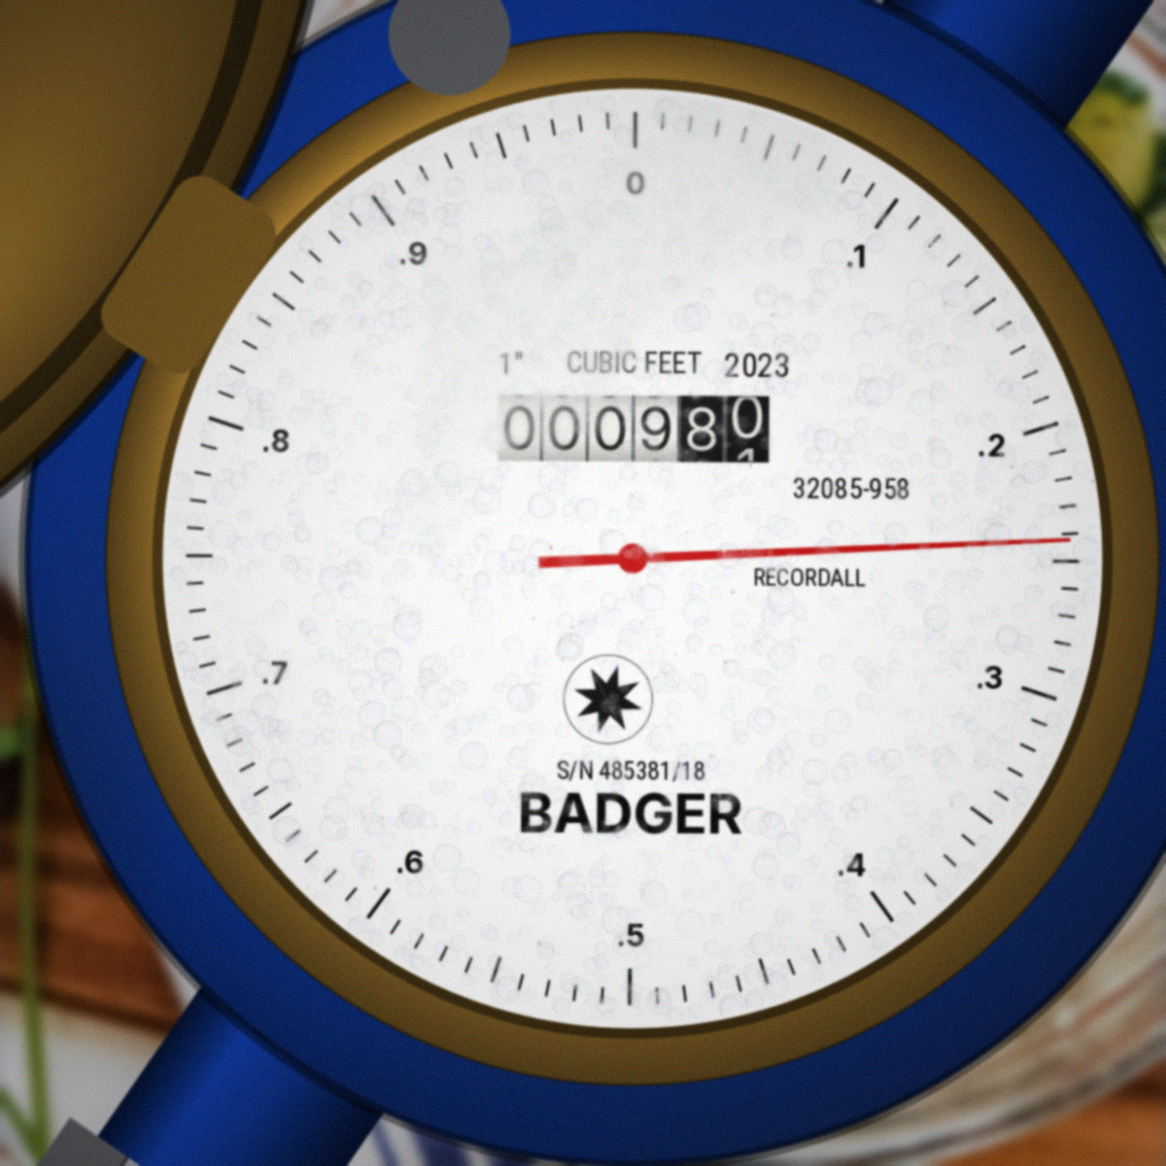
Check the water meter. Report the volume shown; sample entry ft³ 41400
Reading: ft³ 980.24
